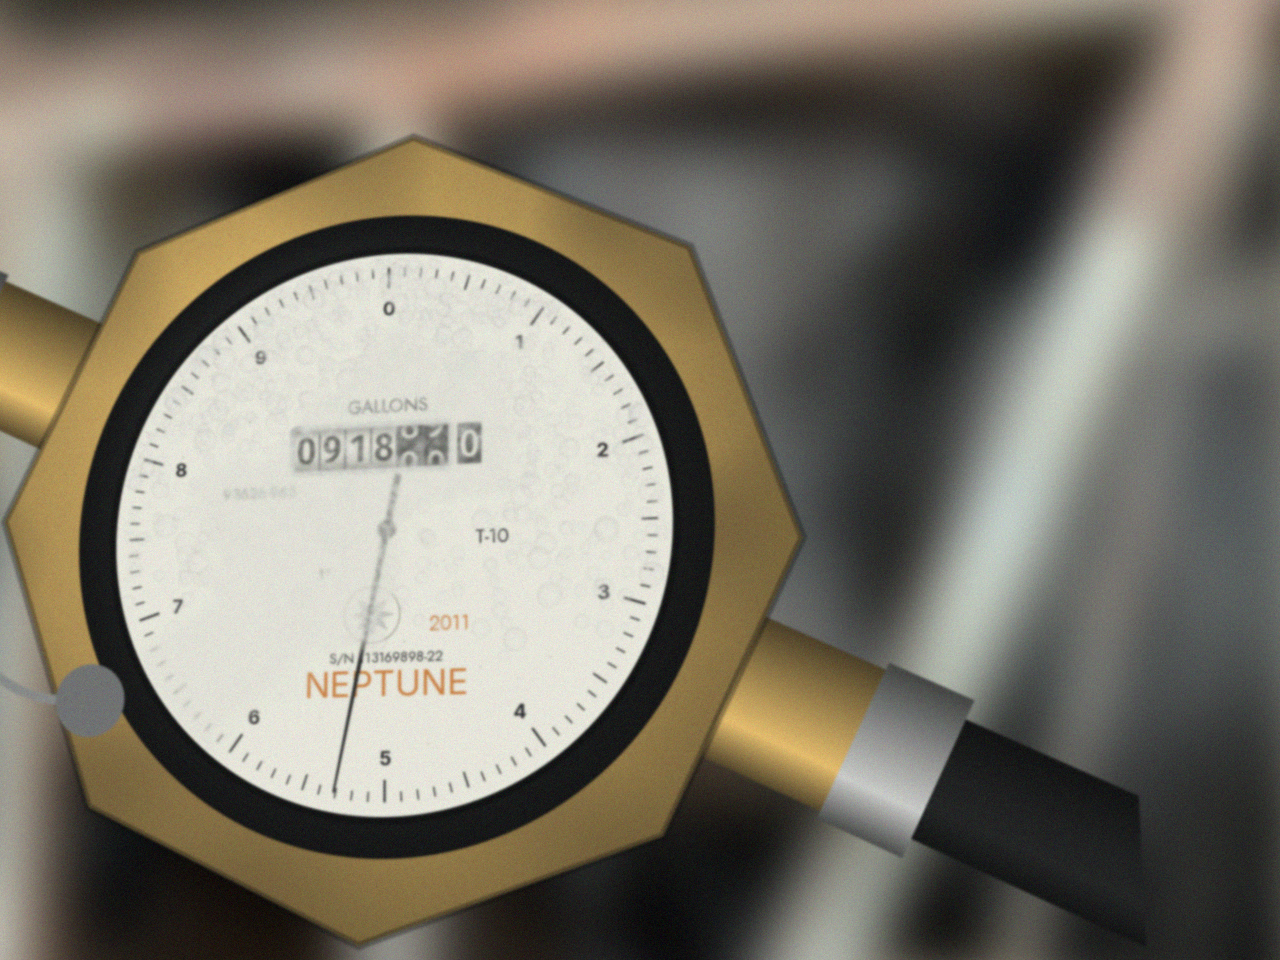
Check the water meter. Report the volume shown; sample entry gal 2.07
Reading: gal 918895.3
